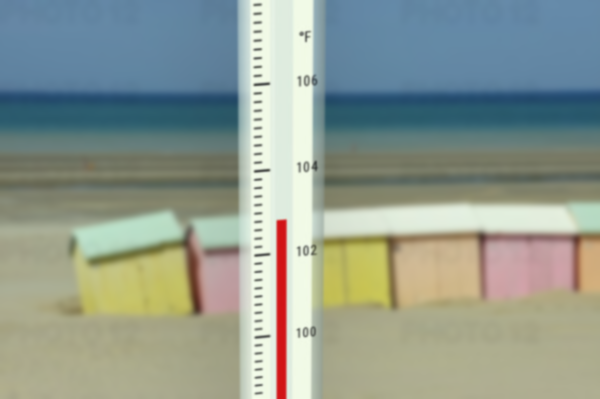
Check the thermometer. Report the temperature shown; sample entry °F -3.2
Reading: °F 102.8
